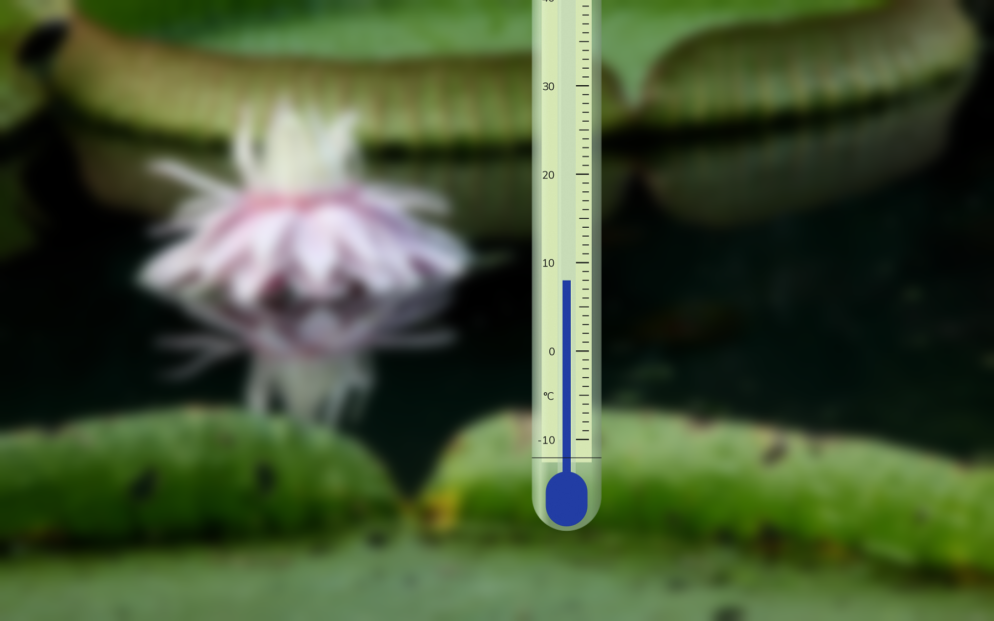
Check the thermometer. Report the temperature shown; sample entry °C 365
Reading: °C 8
